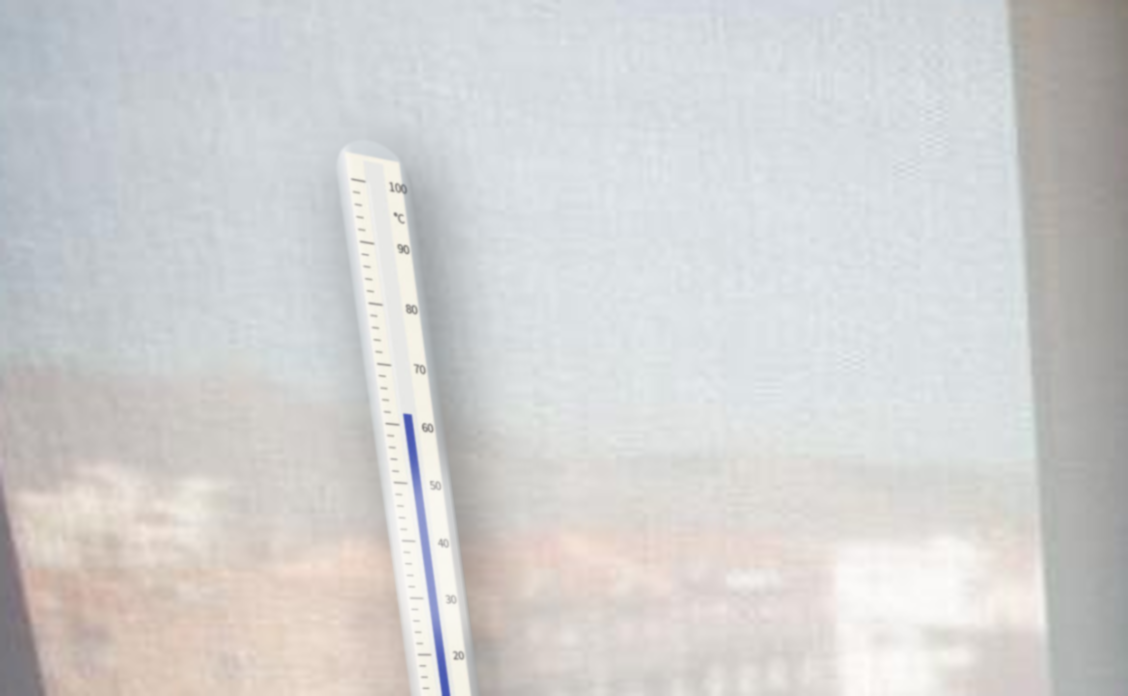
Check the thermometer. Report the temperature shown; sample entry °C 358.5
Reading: °C 62
